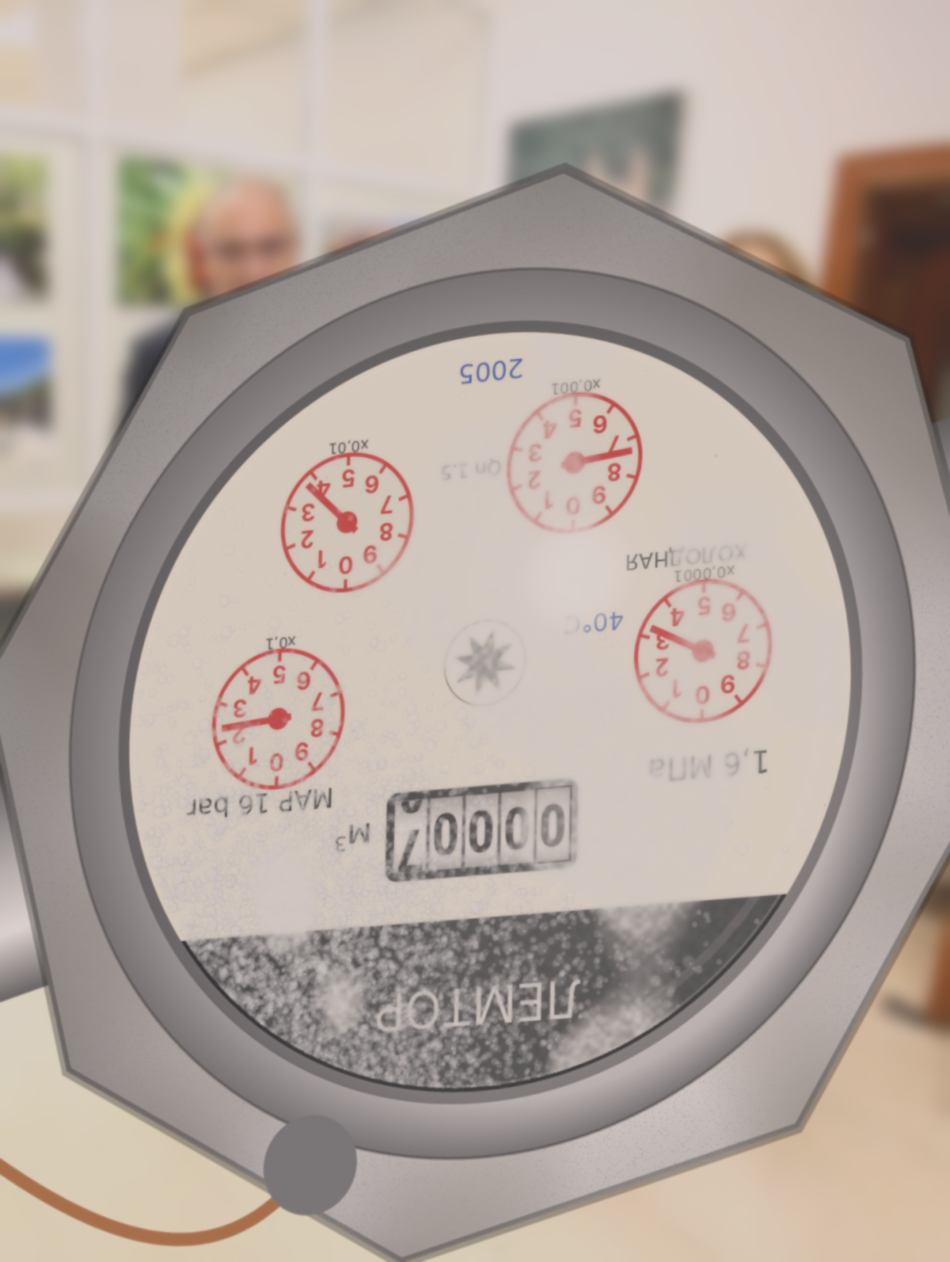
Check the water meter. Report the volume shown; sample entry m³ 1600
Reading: m³ 7.2373
